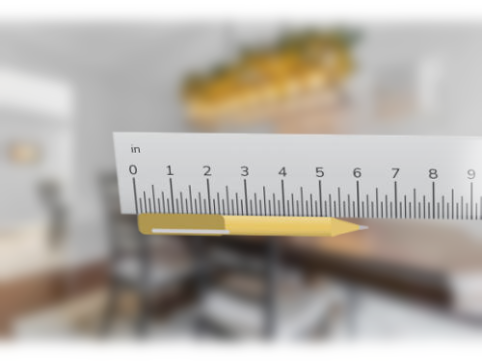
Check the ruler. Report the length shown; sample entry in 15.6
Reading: in 6.25
